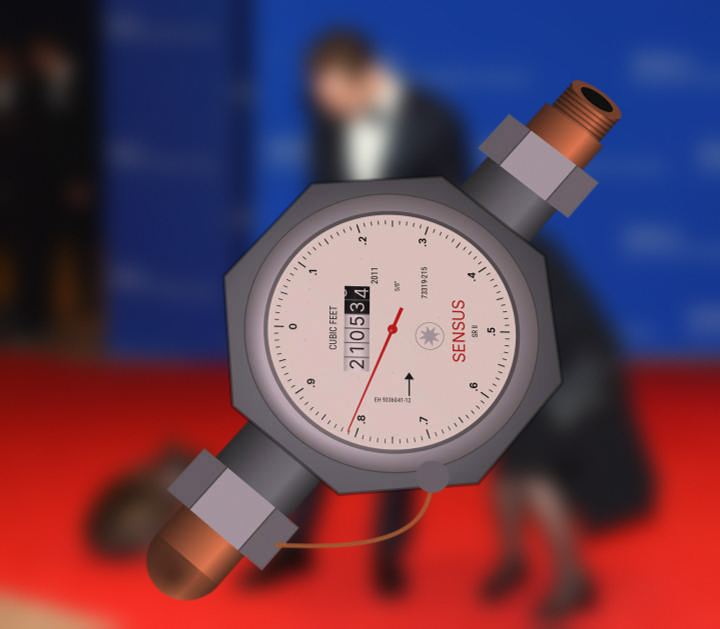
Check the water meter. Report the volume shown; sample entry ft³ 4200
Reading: ft³ 210533.81
